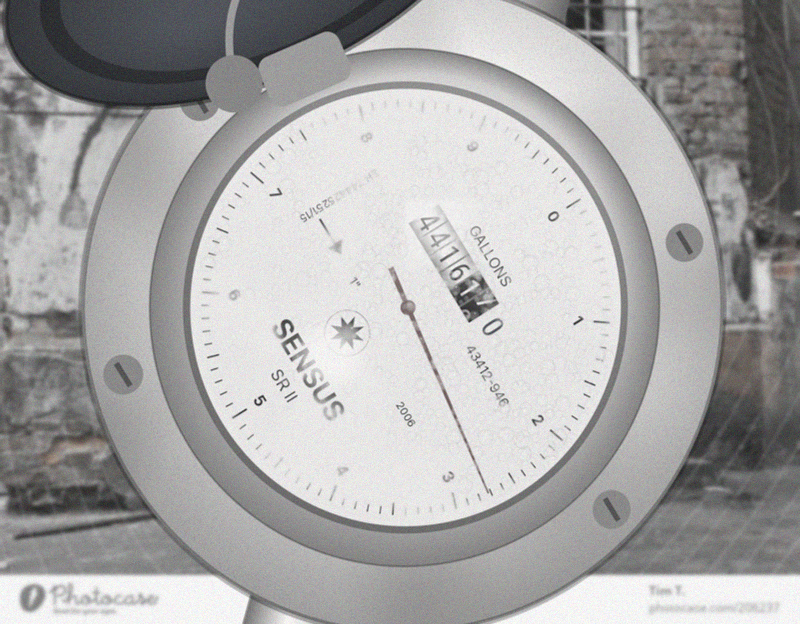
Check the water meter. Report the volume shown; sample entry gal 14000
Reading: gal 4416172.7
